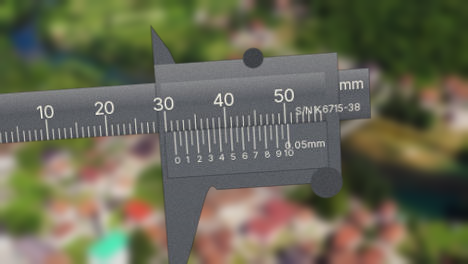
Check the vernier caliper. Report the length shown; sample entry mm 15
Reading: mm 31.4
